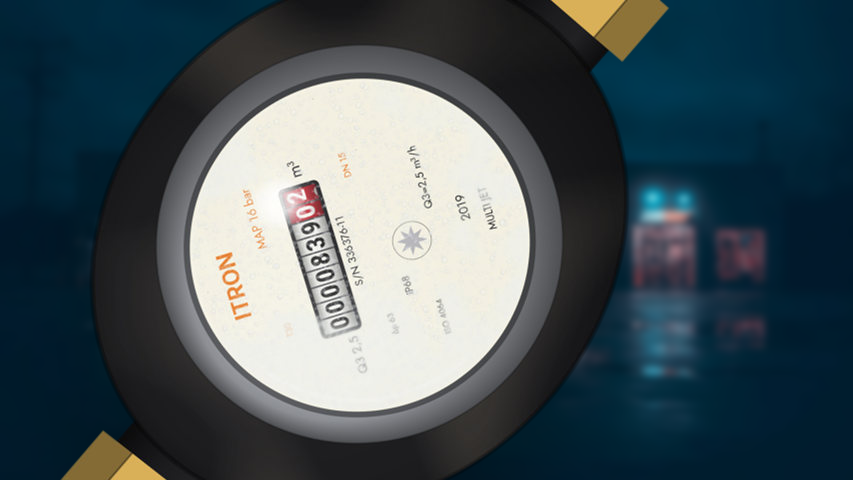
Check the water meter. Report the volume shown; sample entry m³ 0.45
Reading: m³ 839.02
